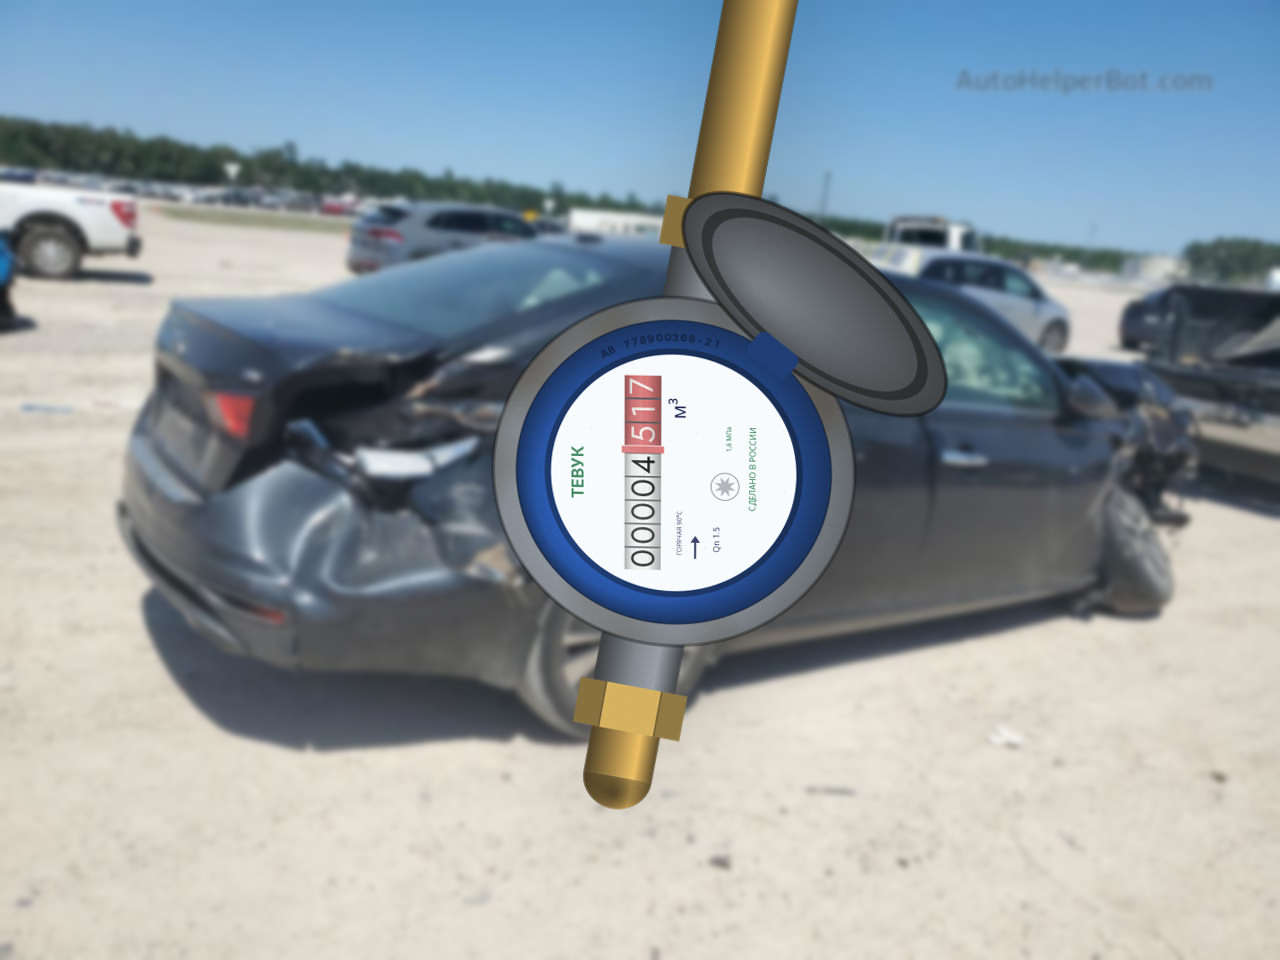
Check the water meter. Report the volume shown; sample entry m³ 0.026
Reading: m³ 4.517
